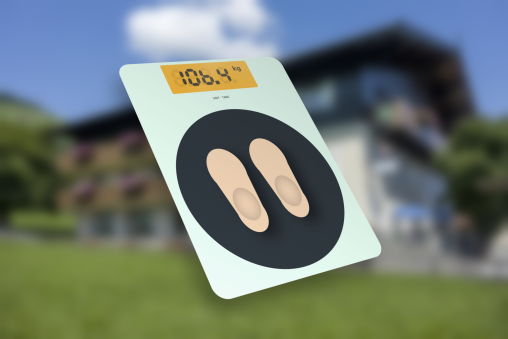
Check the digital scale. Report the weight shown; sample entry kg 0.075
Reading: kg 106.4
